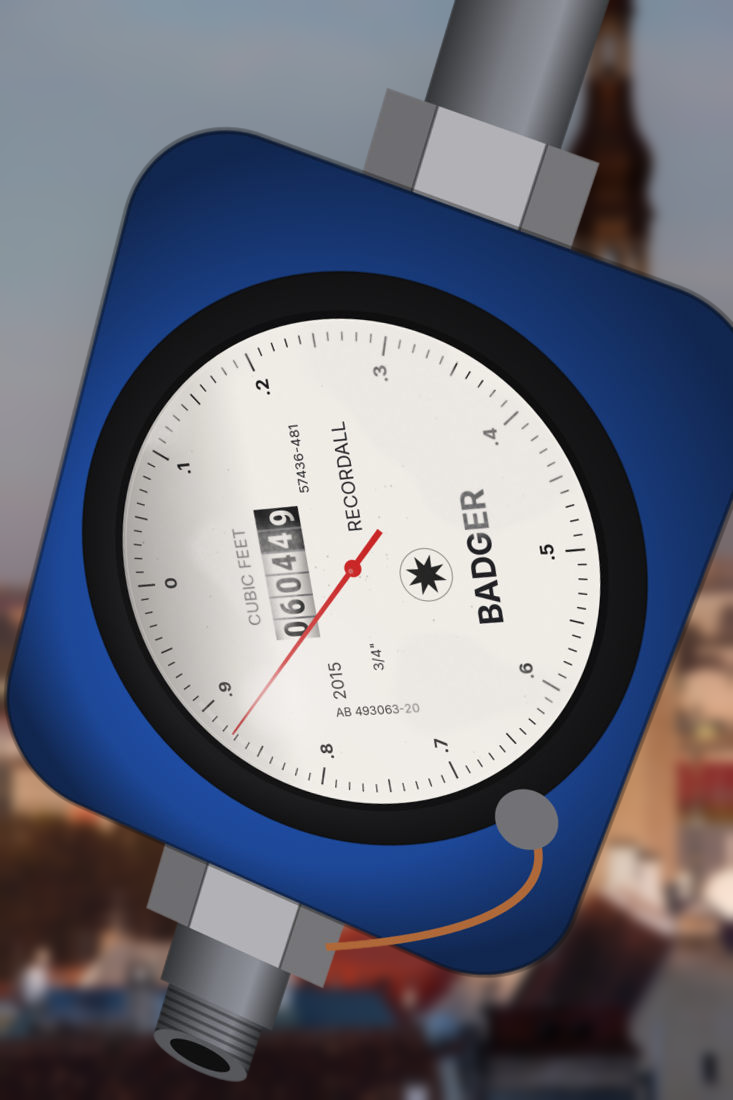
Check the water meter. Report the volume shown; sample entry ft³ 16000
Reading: ft³ 60448.87
